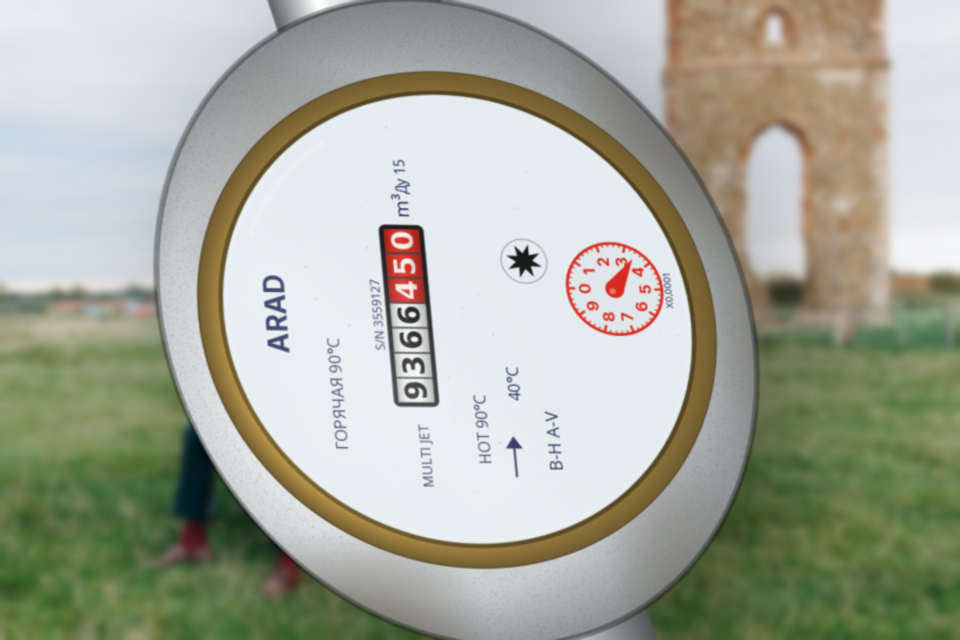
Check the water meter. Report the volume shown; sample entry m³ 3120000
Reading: m³ 9366.4503
